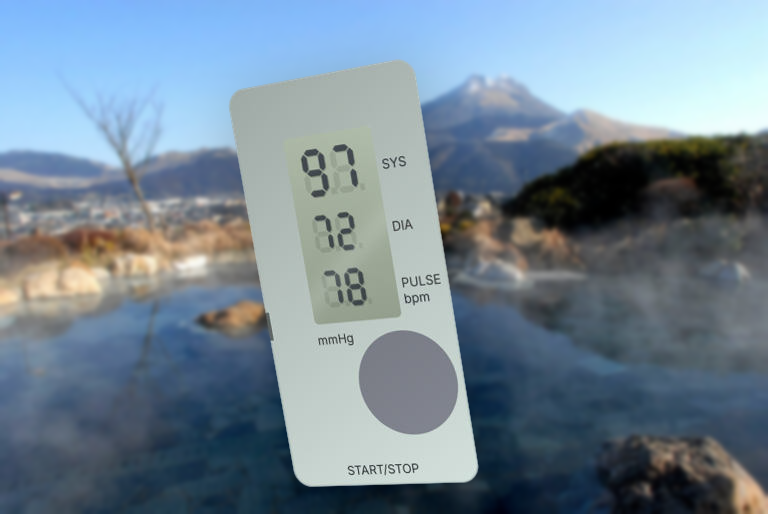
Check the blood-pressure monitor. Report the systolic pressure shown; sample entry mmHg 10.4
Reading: mmHg 97
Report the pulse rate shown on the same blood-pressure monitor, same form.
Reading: bpm 78
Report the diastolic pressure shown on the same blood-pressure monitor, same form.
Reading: mmHg 72
